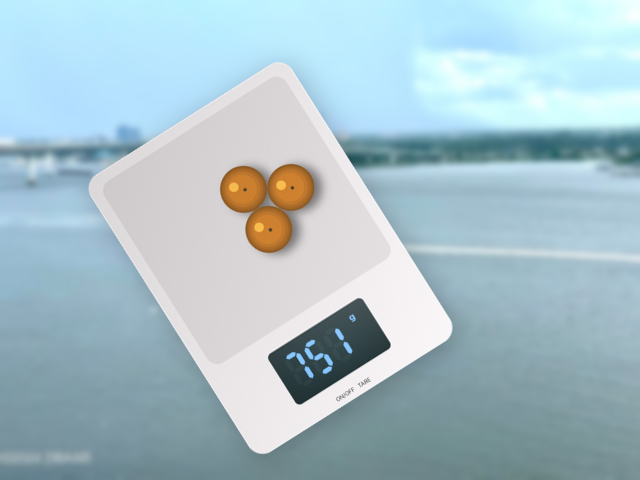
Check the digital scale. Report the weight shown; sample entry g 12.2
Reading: g 751
